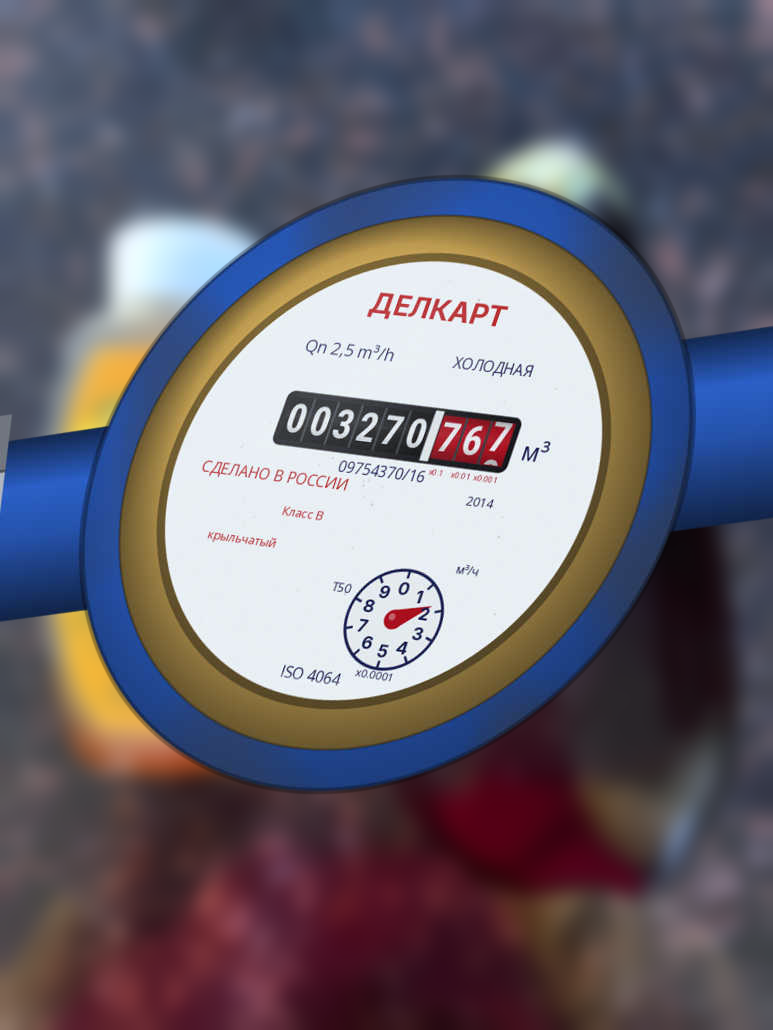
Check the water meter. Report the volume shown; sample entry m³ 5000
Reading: m³ 3270.7671
